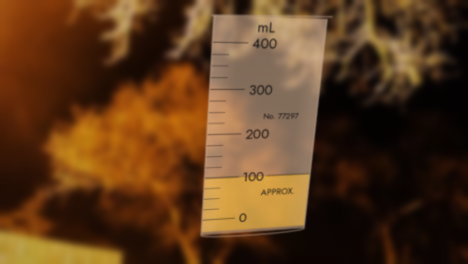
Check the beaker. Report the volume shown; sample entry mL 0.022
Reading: mL 100
